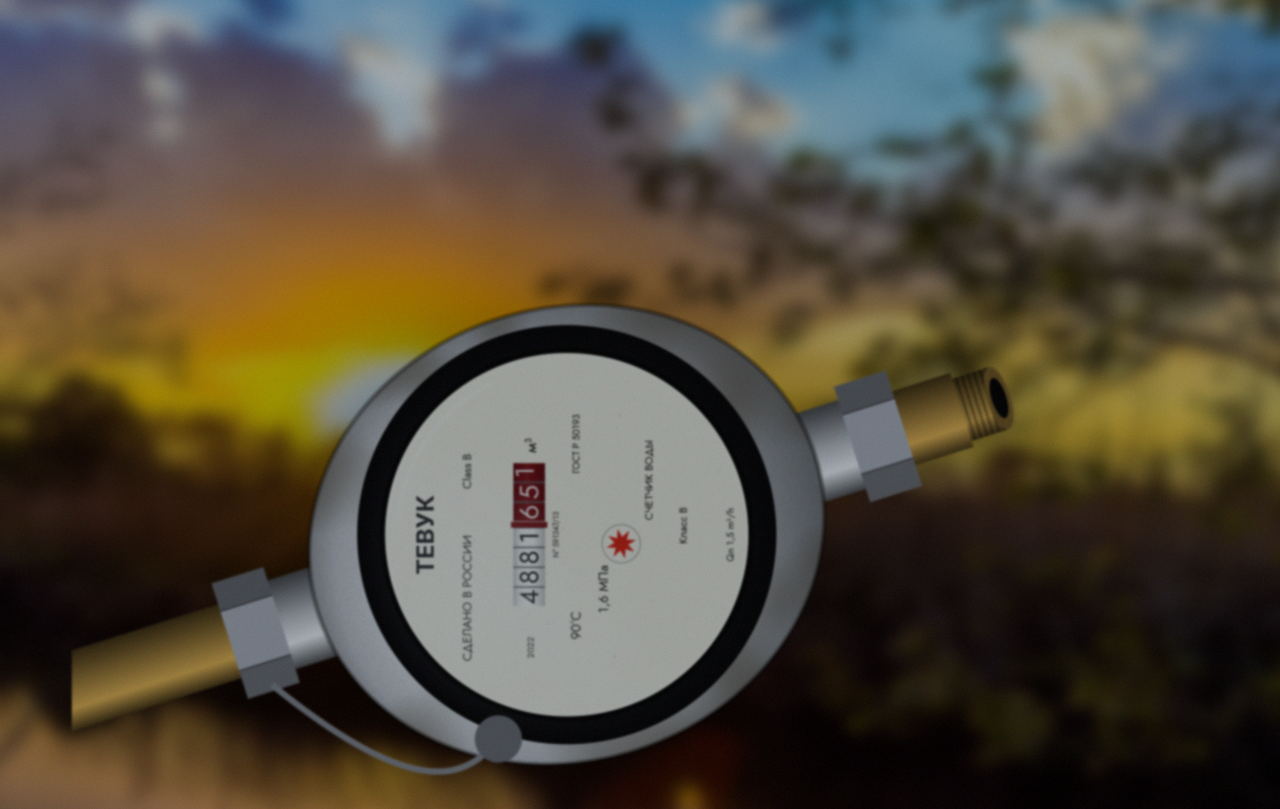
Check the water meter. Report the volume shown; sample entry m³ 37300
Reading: m³ 4881.651
